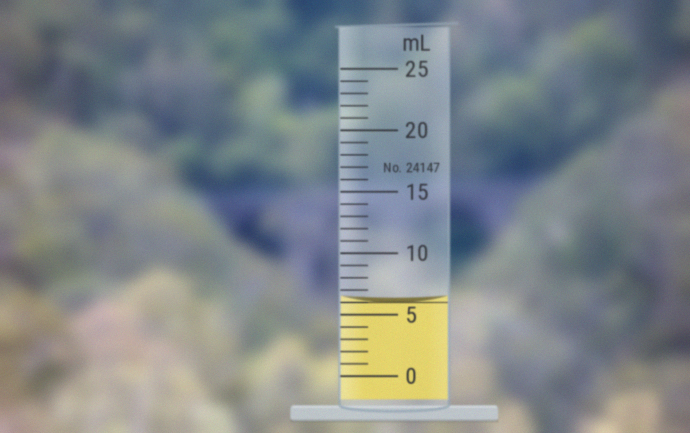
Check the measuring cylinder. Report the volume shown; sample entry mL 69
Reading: mL 6
